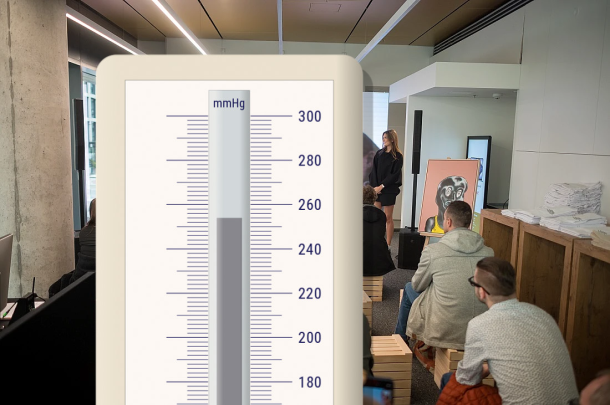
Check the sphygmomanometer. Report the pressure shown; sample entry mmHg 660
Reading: mmHg 254
